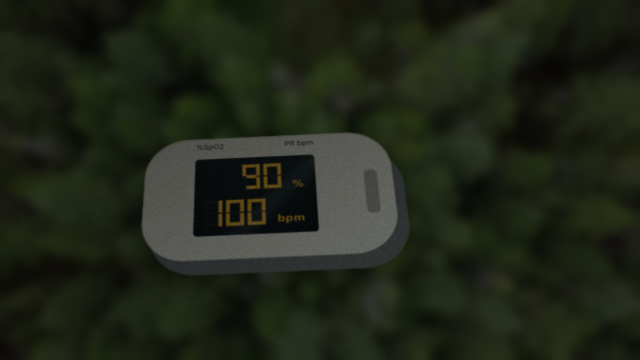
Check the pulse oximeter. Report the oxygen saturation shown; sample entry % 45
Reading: % 90
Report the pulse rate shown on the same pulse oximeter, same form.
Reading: bpm 100
